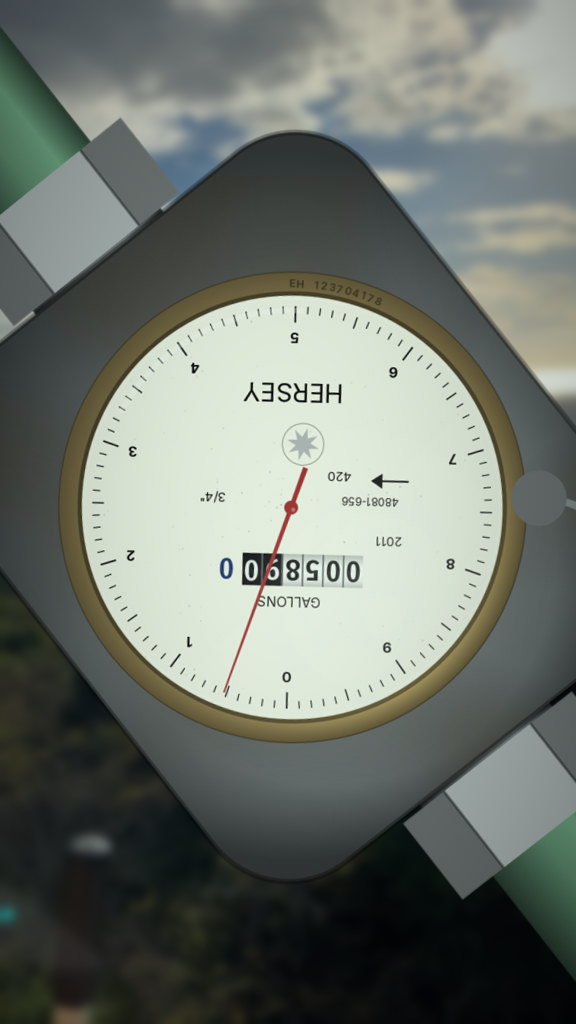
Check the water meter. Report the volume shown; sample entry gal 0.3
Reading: gal 58900.5
